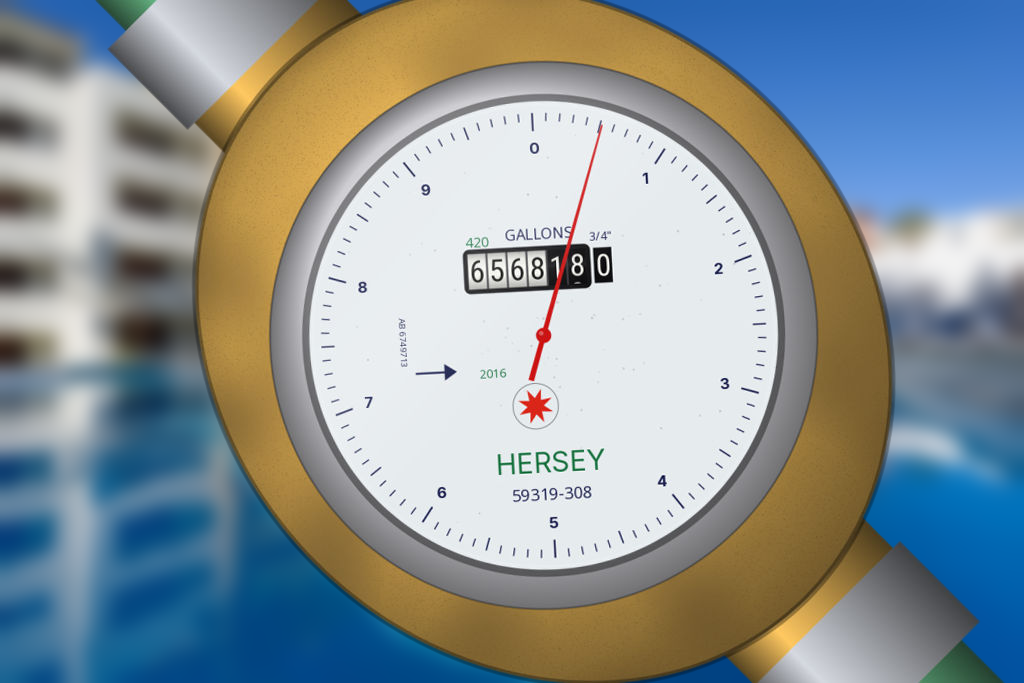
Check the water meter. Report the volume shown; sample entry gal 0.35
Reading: gal 6568180.5
